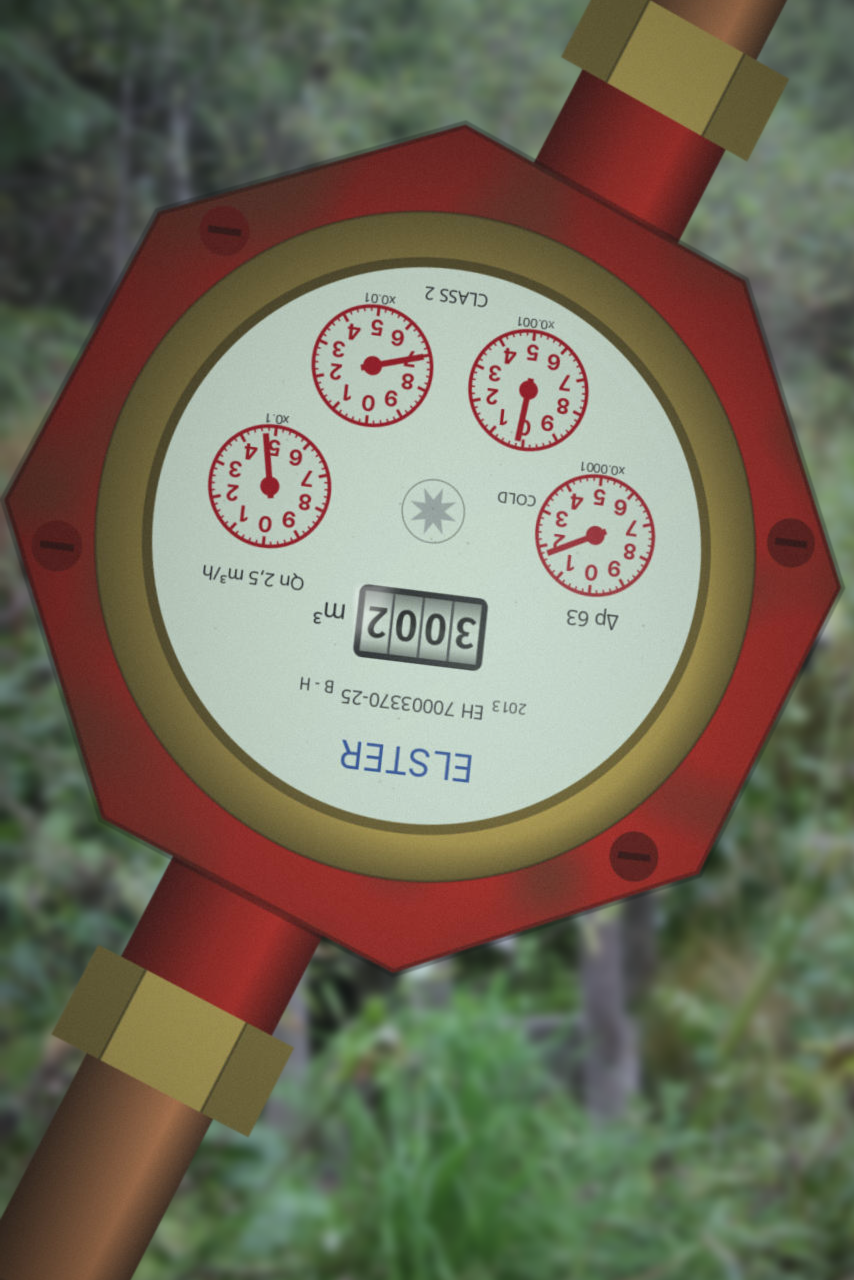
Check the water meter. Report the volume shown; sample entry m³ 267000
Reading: m³ 3002.4701
